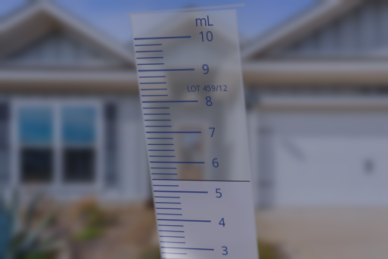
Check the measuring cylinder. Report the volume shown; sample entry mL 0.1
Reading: mL 5.4
